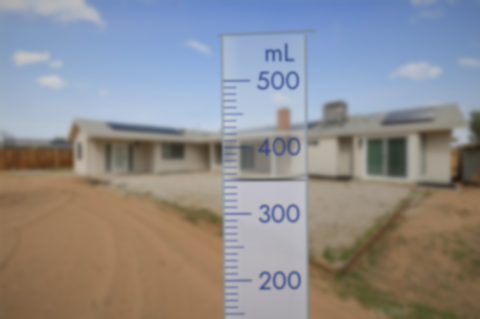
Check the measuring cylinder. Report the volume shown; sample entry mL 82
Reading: mL 350
